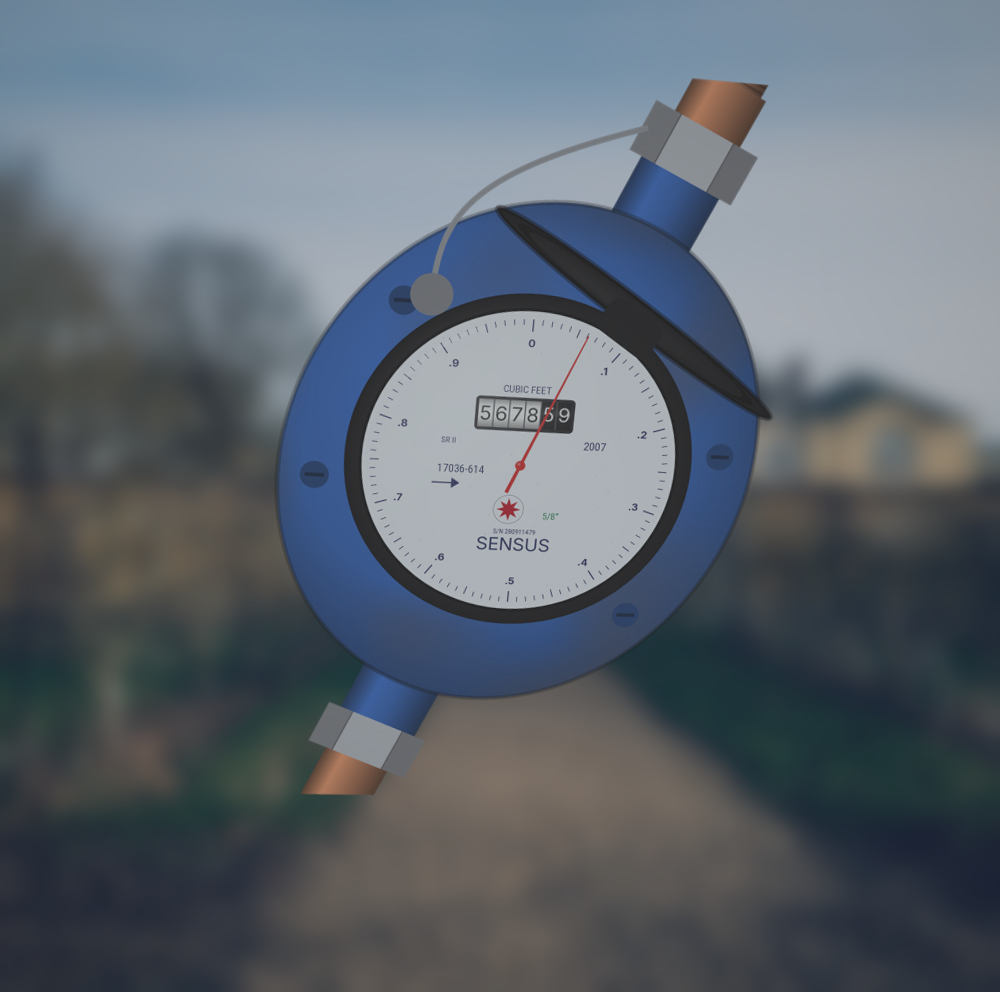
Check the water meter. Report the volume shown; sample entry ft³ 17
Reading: ft³ 567859.06
